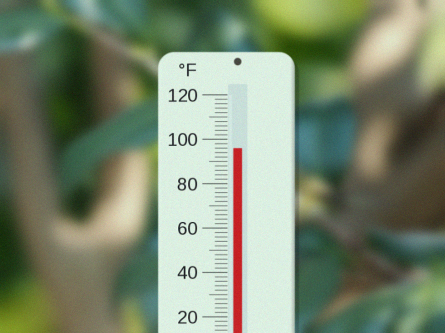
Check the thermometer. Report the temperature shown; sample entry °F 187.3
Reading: °F 96
